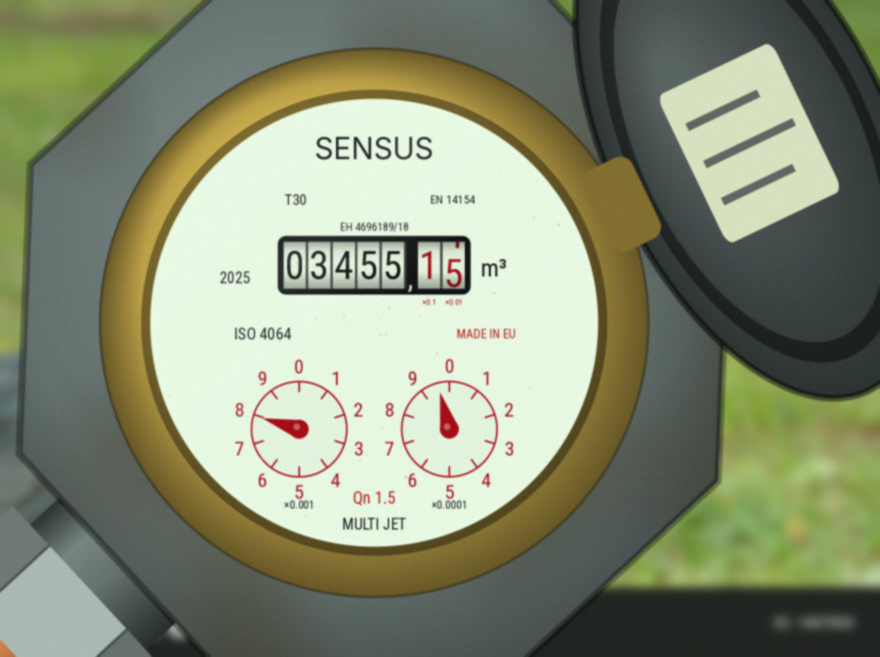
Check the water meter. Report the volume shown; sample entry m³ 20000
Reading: m³ 3455.1479
